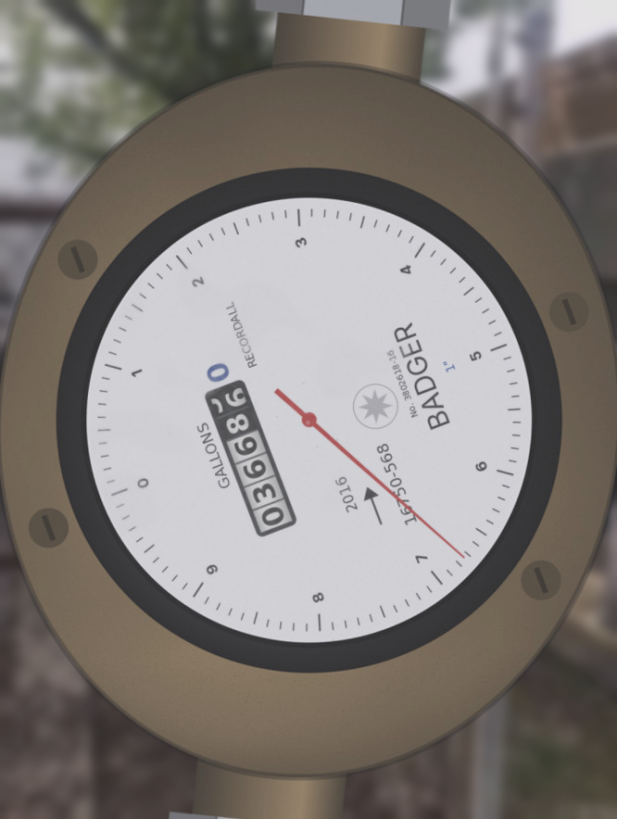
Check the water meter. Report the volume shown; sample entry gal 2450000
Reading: gal 366856.7
